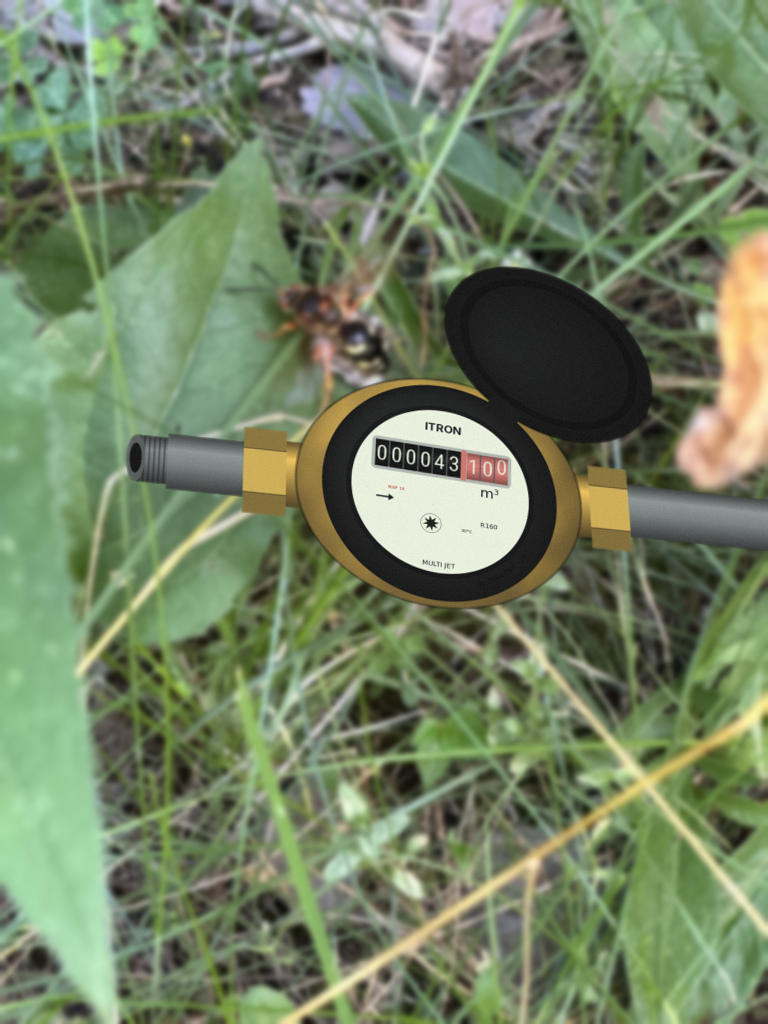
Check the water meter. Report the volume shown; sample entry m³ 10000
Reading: m³ 43.100
